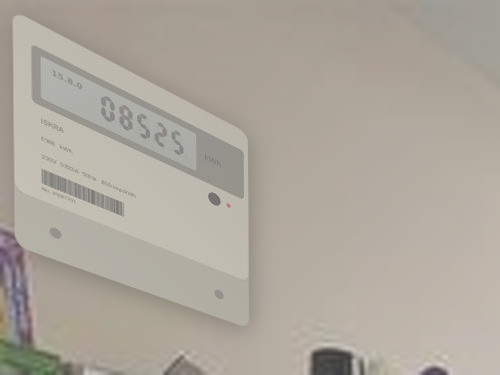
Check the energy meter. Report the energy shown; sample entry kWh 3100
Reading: kWh 8525
